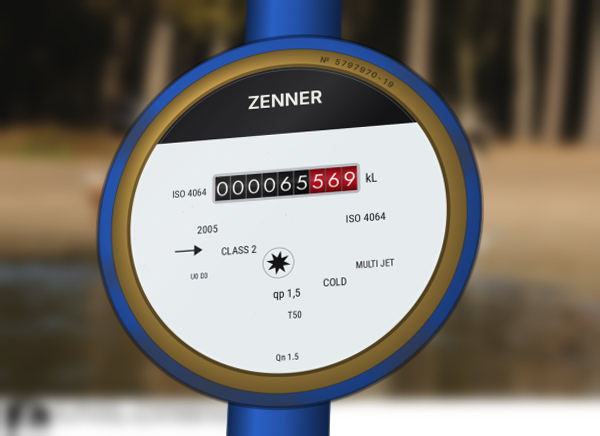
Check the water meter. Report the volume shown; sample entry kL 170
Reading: kL 65.569
